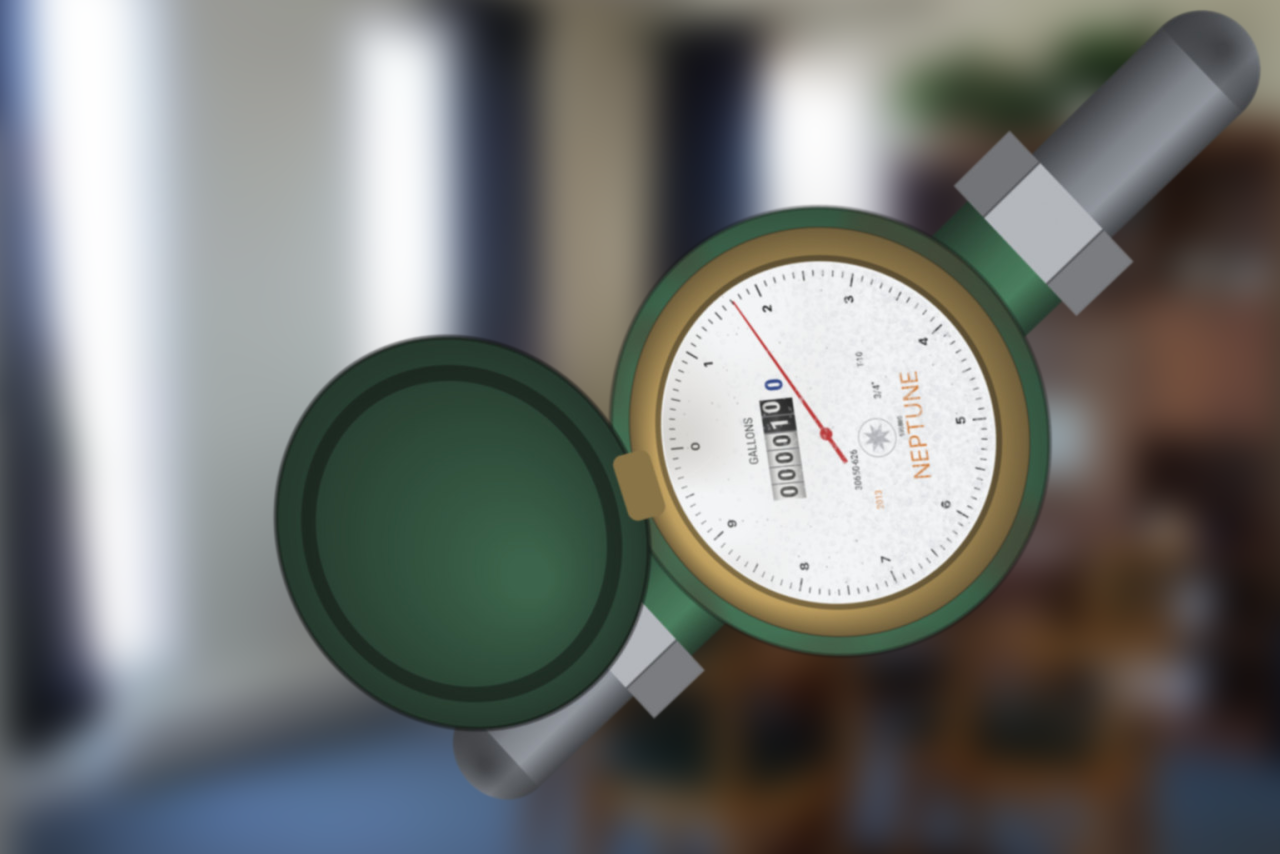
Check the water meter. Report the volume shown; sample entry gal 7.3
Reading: gal 101.7
